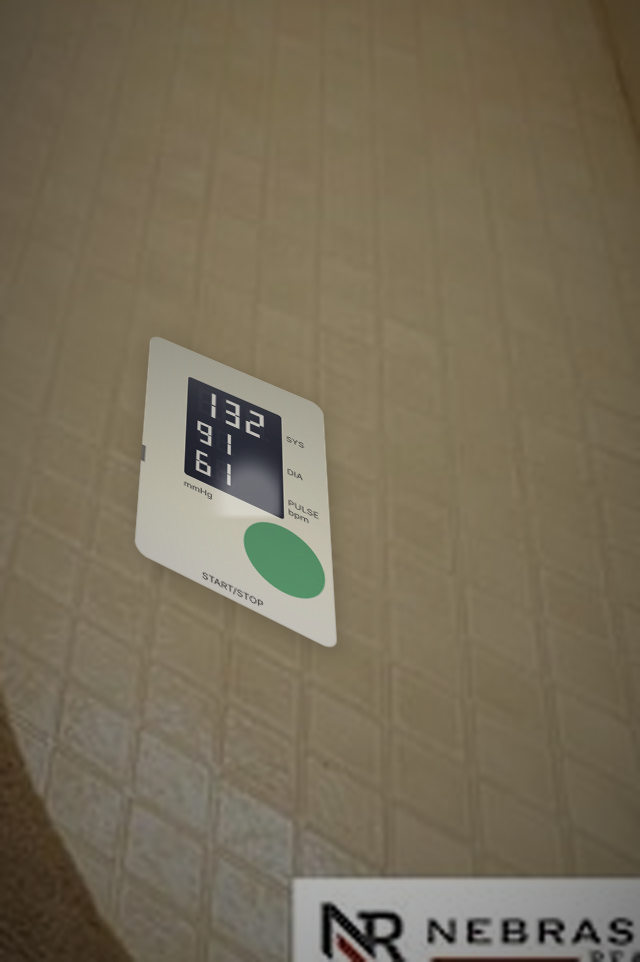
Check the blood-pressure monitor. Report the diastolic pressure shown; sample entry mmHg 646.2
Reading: mmHg 91
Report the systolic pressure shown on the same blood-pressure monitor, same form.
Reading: mmHg 132
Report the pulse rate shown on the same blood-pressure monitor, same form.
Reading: bpm 61
